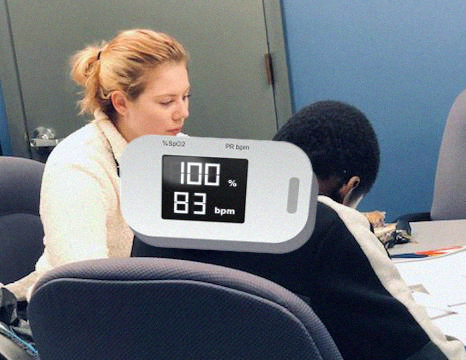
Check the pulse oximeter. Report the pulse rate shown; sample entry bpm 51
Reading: bpm 83
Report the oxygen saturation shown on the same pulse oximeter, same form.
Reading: % 100
